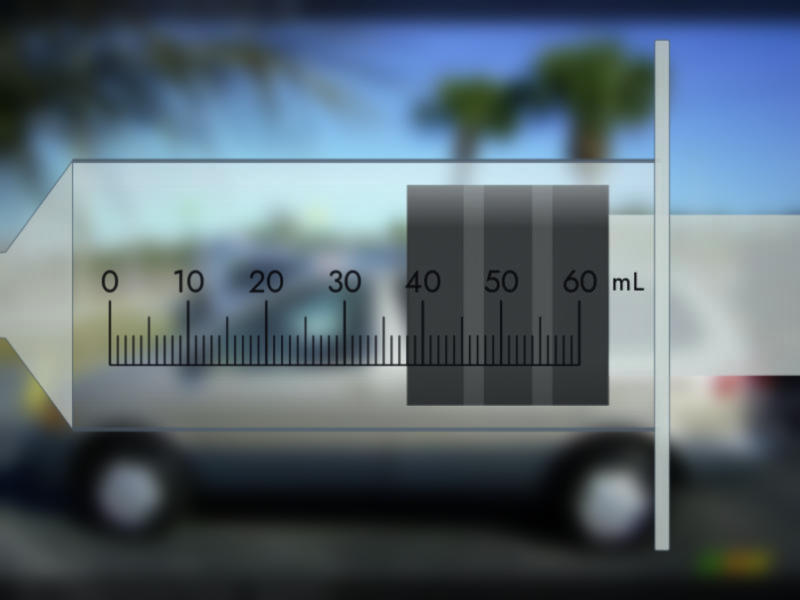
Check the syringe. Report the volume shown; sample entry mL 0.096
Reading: mL 38
